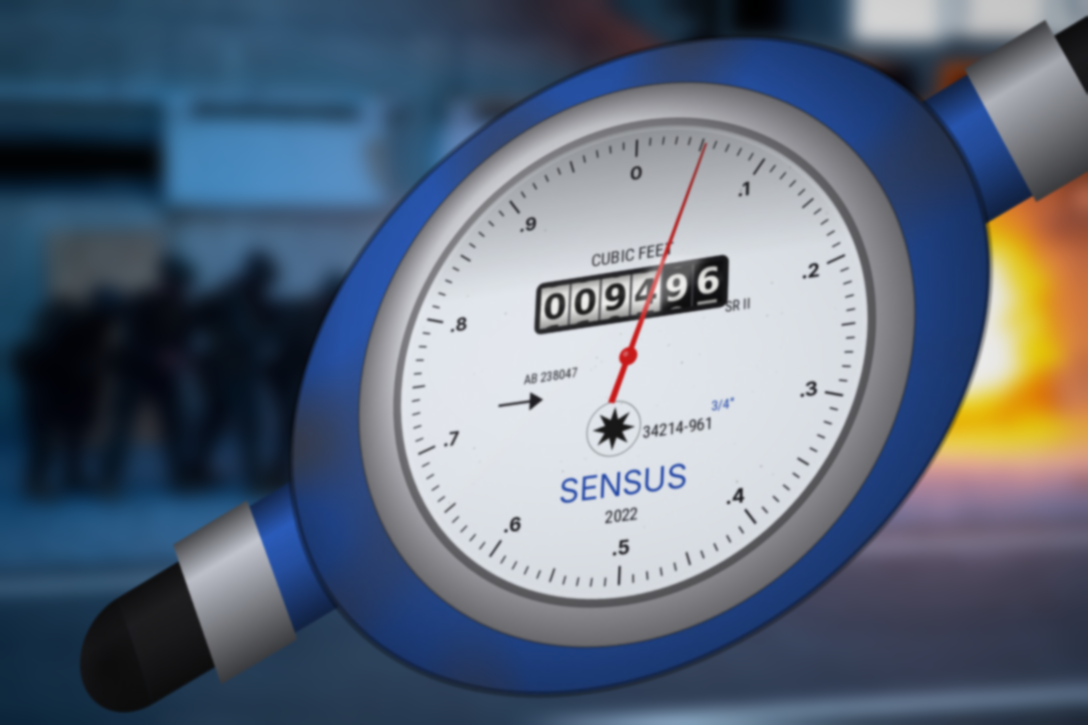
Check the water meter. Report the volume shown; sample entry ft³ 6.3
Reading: ft³ 9496.05
